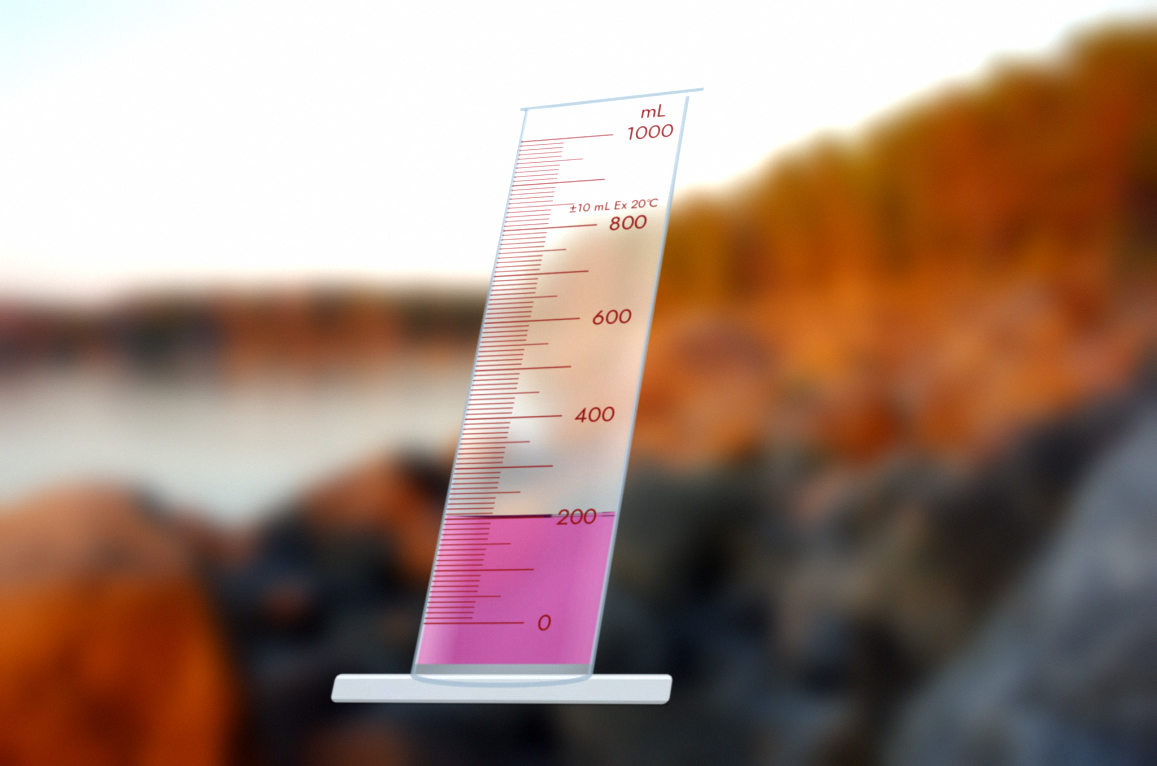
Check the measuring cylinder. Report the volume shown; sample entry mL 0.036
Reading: mL 200
